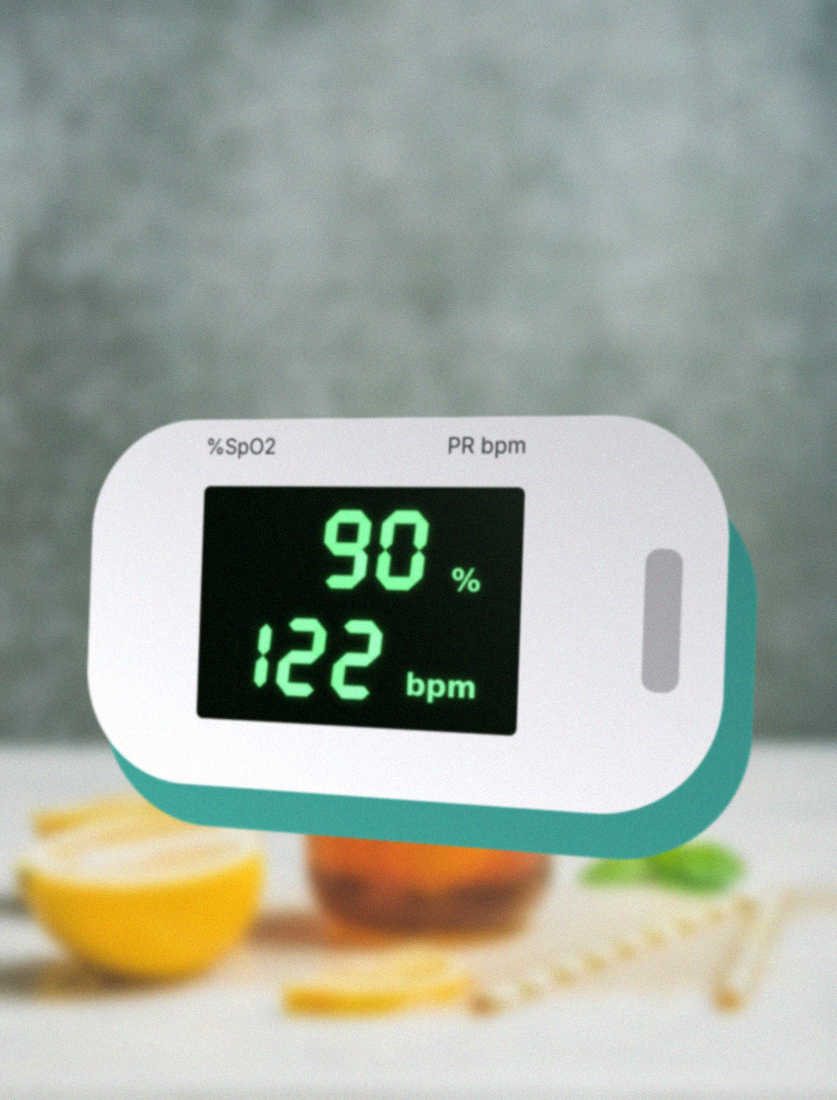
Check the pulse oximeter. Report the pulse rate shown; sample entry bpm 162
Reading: bpm 122
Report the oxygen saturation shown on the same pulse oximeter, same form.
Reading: % 90
